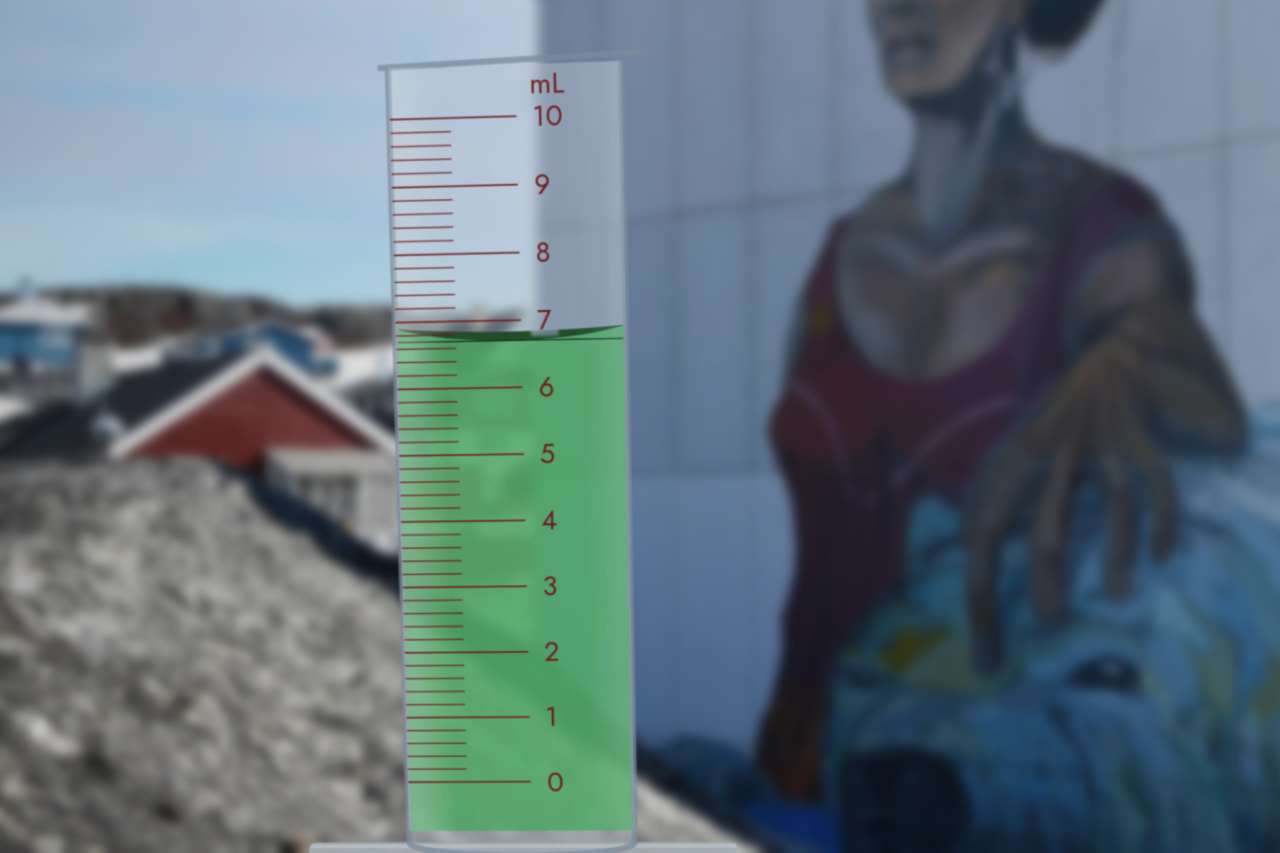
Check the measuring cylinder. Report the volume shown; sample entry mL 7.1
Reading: mL 6.7
